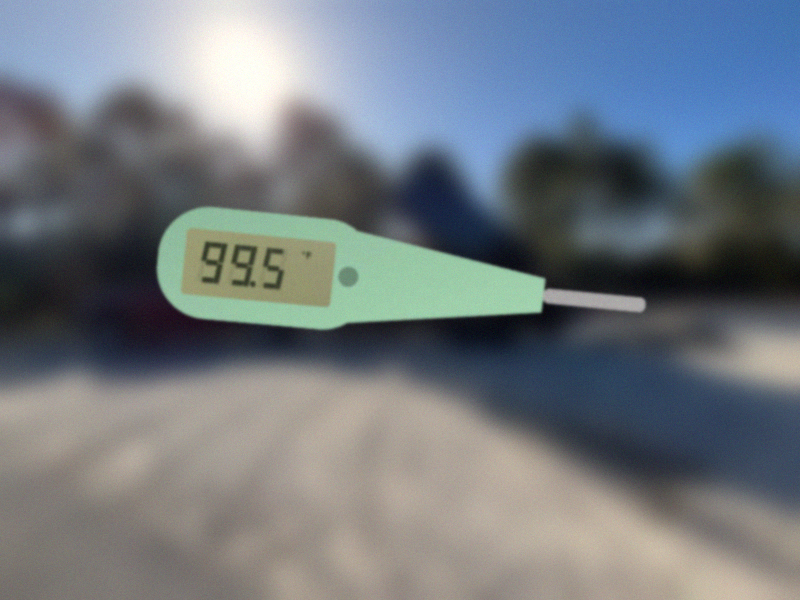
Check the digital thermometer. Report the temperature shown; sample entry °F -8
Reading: °F 99.5
